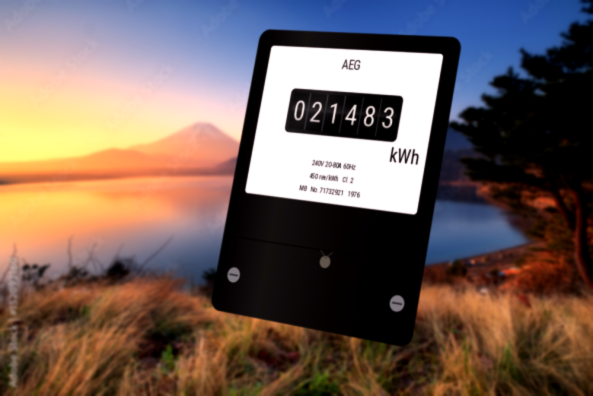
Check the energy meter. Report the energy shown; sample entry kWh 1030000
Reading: kWh 21483
